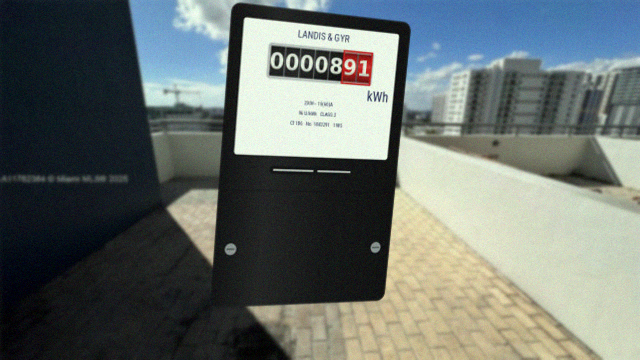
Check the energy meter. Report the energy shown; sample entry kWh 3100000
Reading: kWh 8.91
